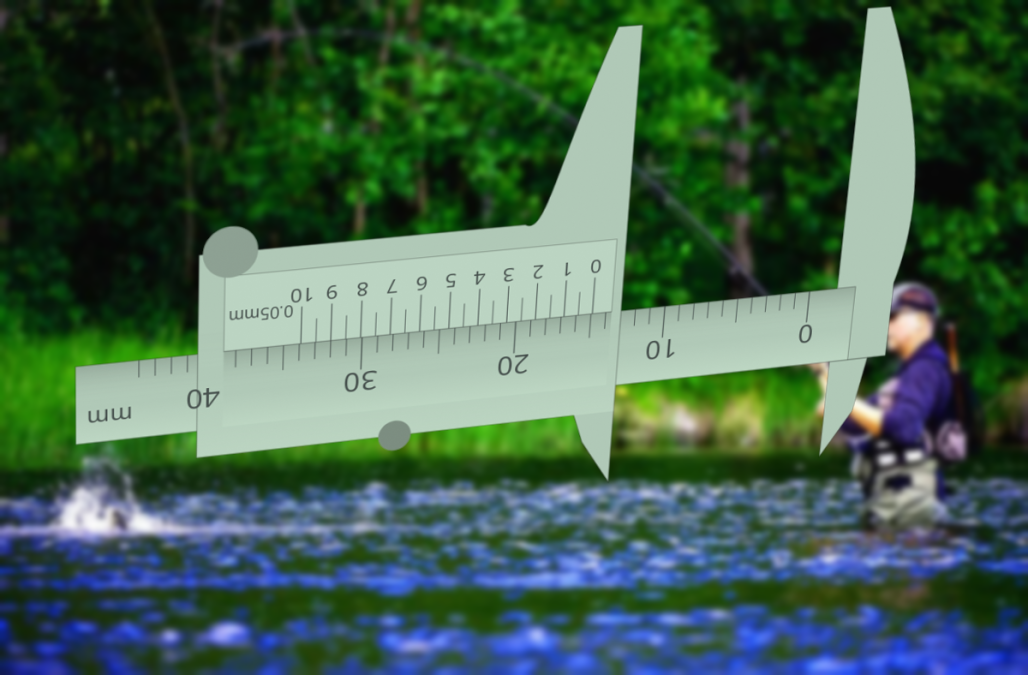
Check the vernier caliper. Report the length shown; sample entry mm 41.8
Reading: mm 14.9
